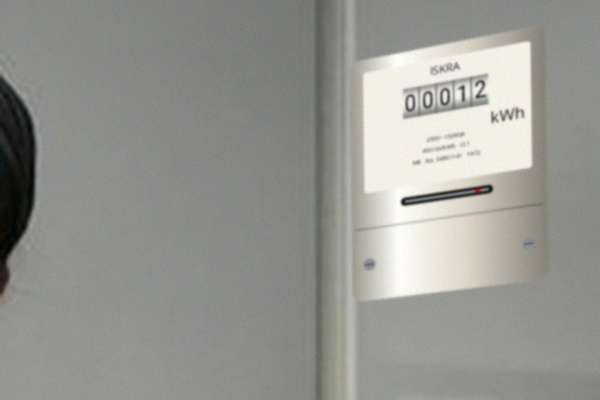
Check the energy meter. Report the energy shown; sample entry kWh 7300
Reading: kWh 12
